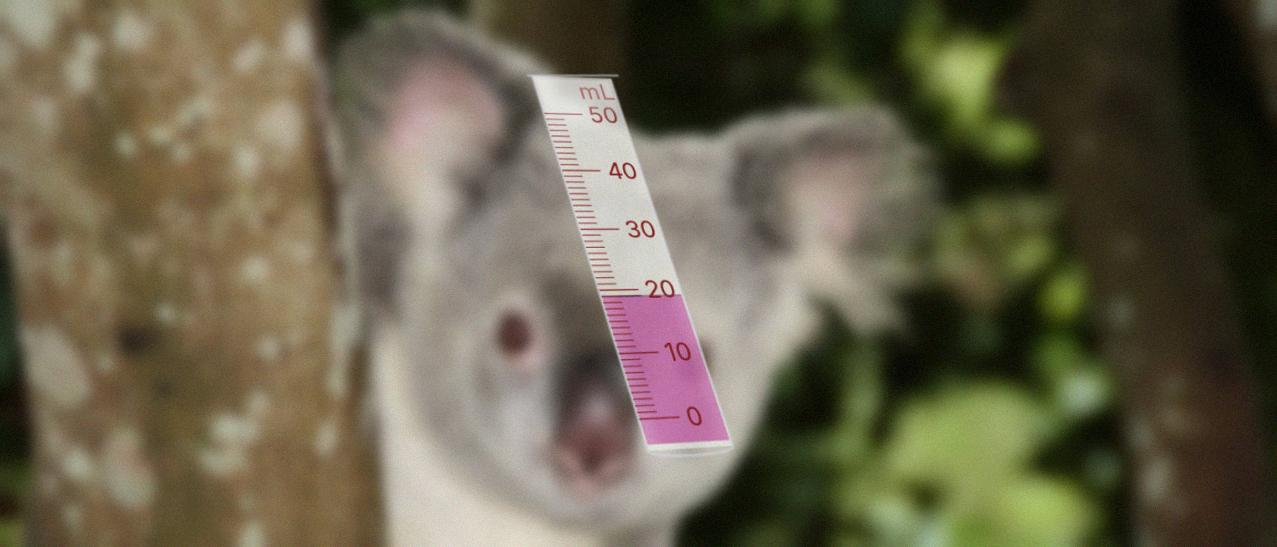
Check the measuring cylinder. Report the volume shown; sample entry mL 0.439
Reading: mL 19
